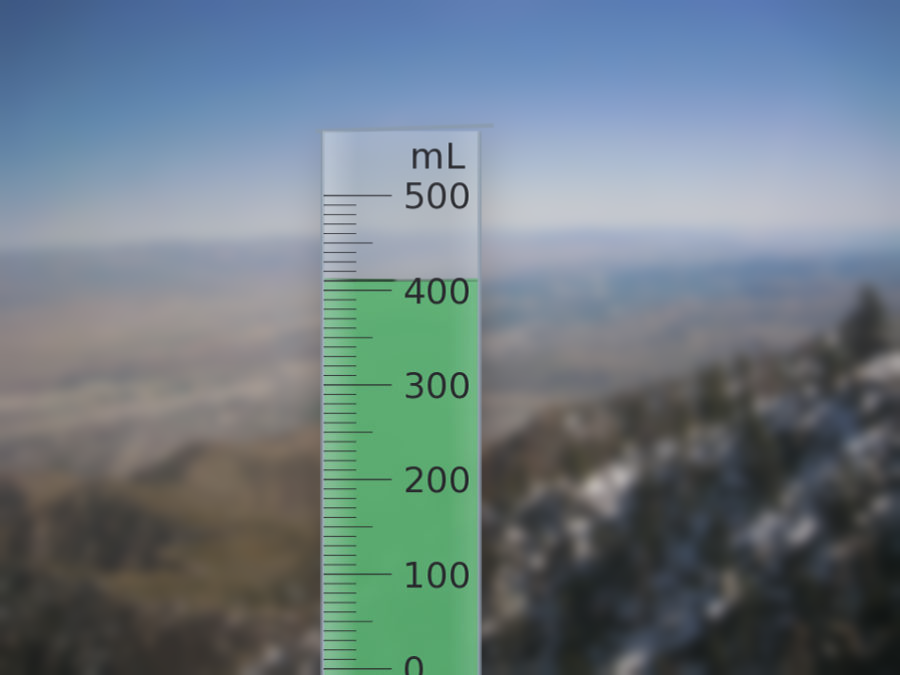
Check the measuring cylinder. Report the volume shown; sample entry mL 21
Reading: mL 410
